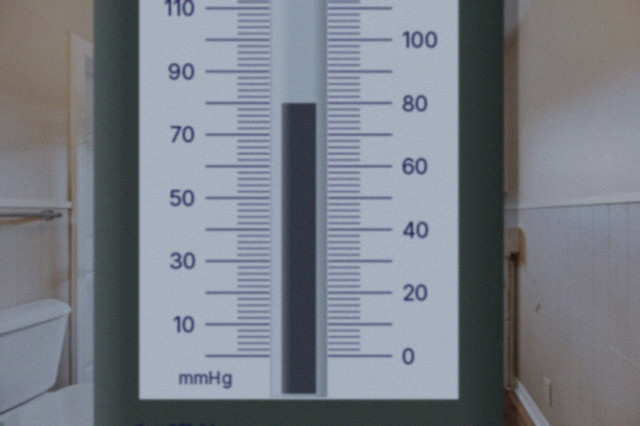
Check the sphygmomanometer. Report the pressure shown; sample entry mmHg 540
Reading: mmHg 80
